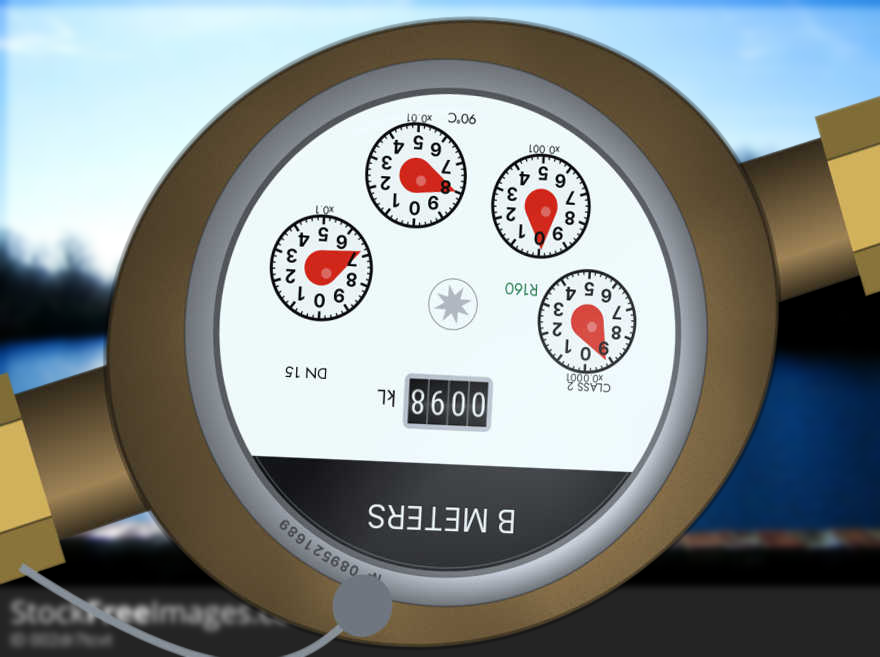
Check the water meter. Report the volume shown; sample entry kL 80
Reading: kL 98.6799
